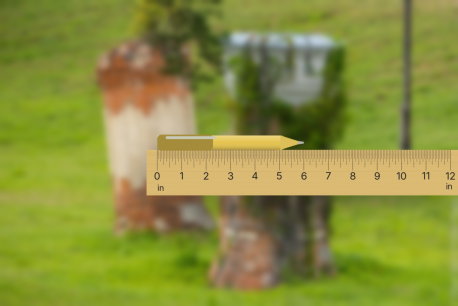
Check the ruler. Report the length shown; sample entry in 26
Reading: in 6
